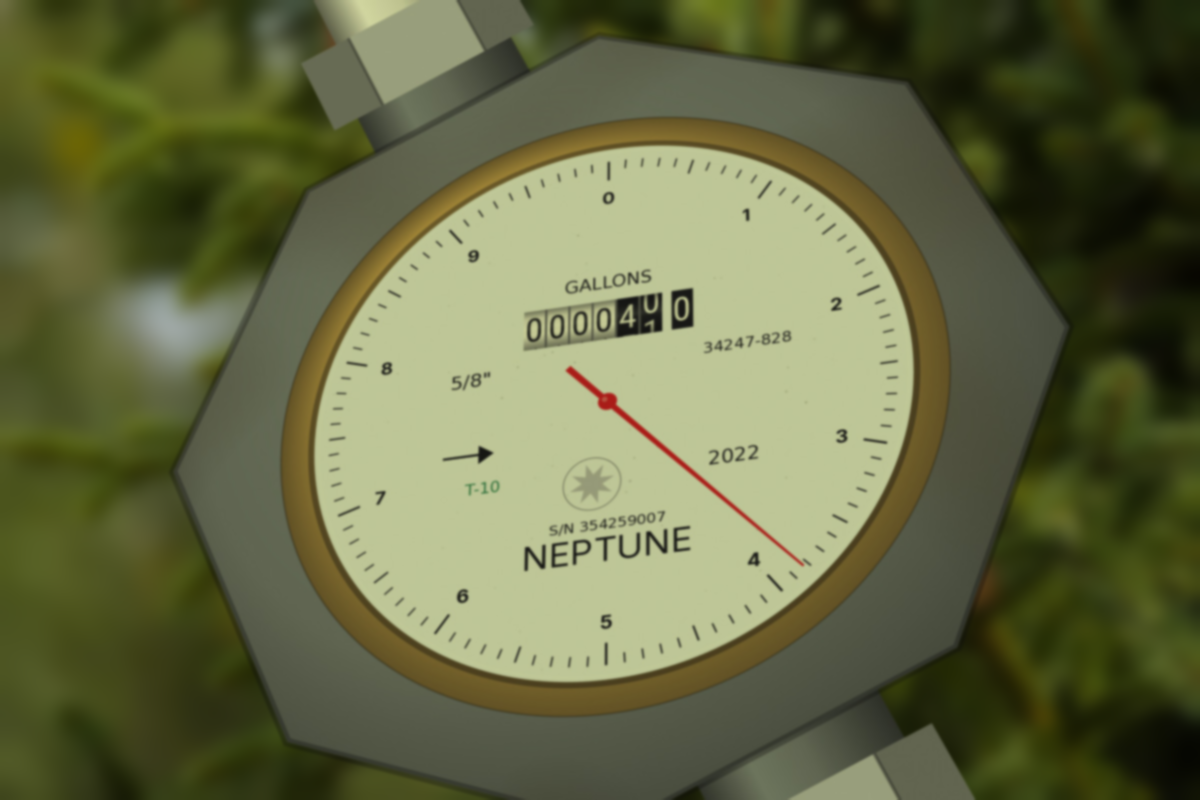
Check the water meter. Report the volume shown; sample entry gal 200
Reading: gal 403.8
